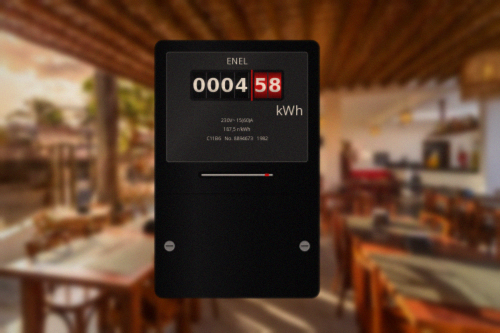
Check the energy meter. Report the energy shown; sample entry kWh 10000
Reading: kWh 4.58
